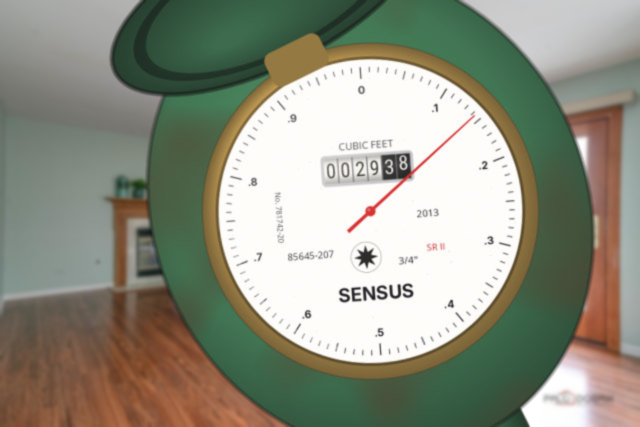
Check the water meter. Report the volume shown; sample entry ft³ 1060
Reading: ft³ 2938.14
